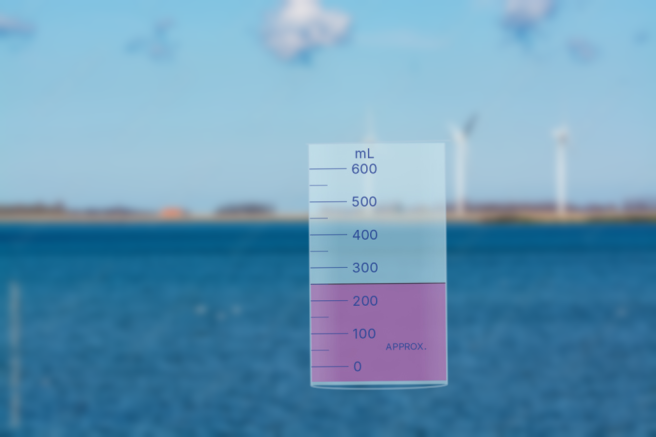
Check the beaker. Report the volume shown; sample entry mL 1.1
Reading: mL 250
